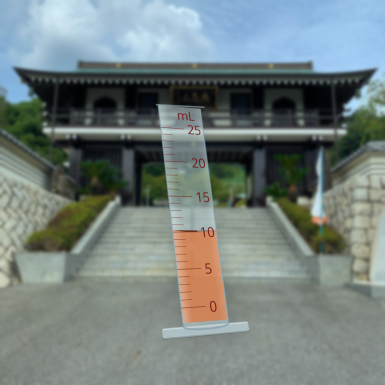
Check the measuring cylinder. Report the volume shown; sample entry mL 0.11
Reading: mL 10
